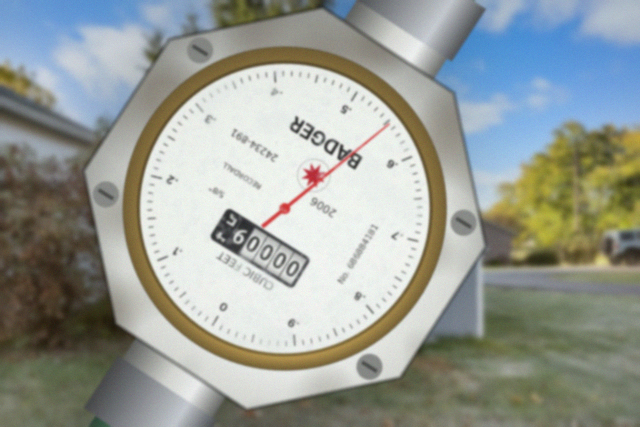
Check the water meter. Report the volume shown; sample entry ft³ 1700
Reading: ft³ 94.55
